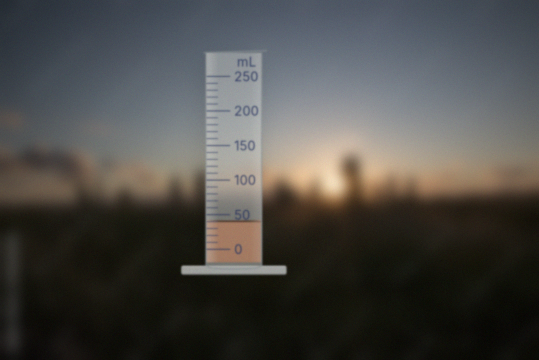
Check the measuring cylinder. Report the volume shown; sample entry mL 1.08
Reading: mL 40
